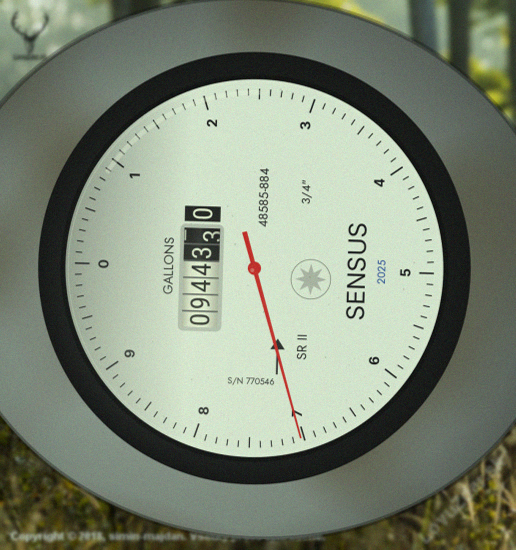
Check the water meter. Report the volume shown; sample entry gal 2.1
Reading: gal 944327.0
